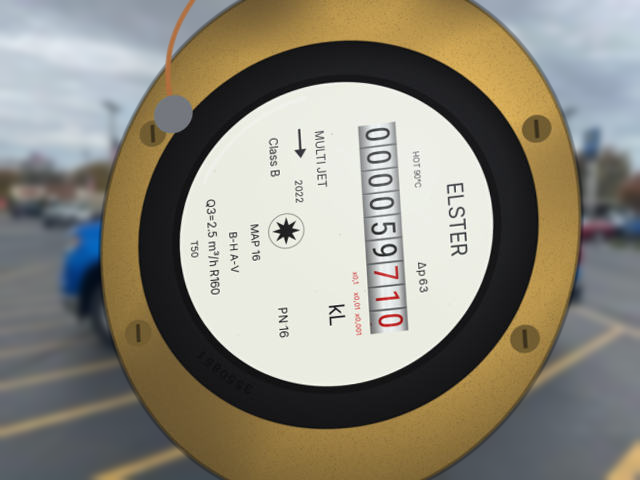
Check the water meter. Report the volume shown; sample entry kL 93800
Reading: kL 59.710
